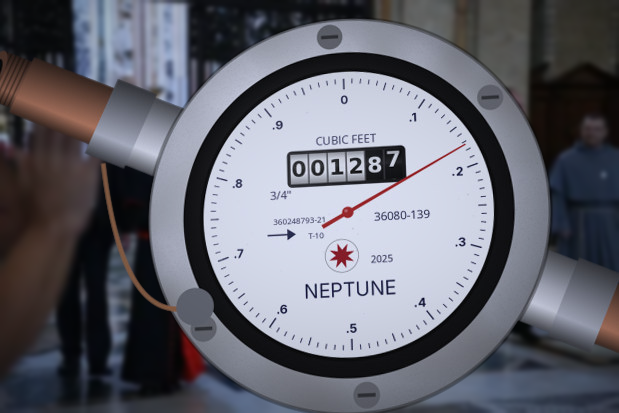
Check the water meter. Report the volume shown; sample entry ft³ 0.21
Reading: ft³ 1287.17
